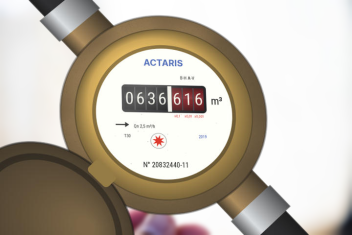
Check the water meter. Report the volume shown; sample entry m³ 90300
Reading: m³ 636.616
